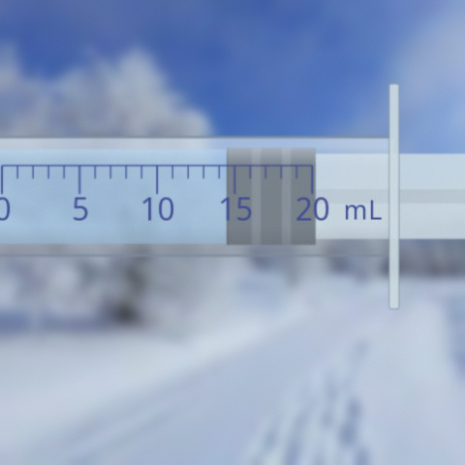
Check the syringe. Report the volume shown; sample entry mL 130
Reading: mL 14.5
